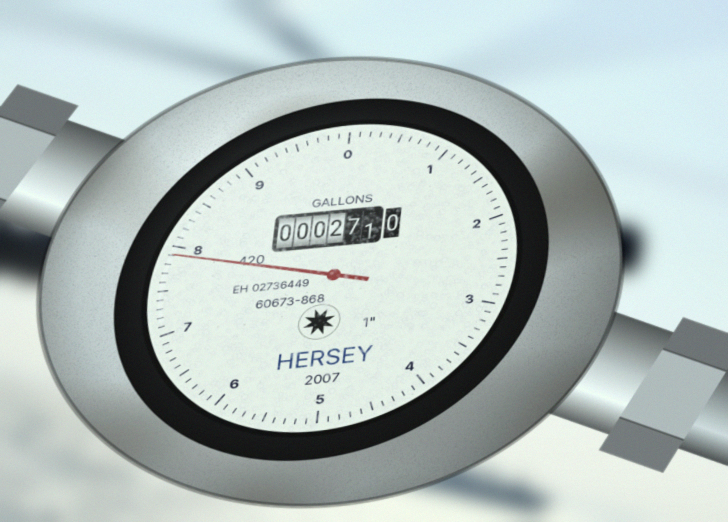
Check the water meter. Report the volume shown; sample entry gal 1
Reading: gal 2707.9
